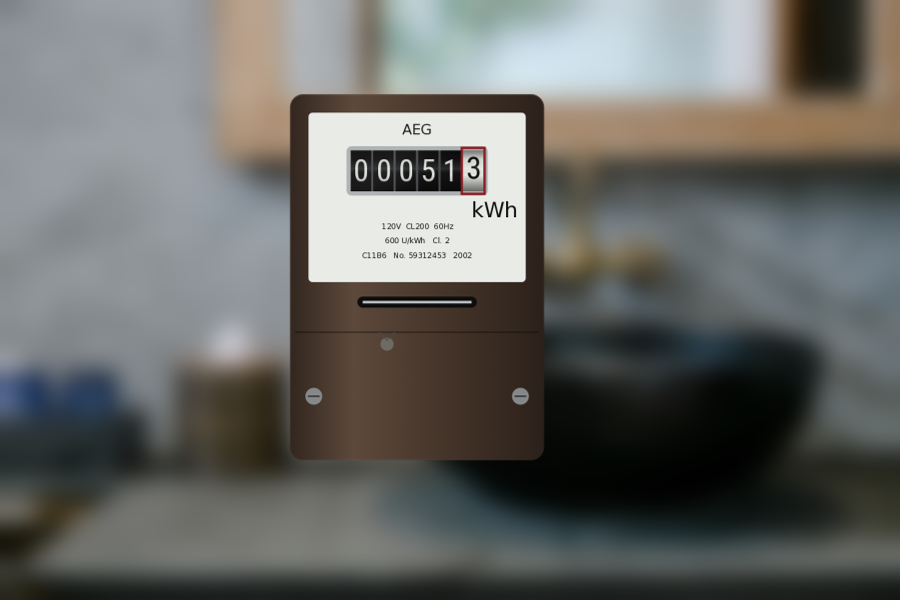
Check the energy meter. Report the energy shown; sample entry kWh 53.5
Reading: kWh 51.3
